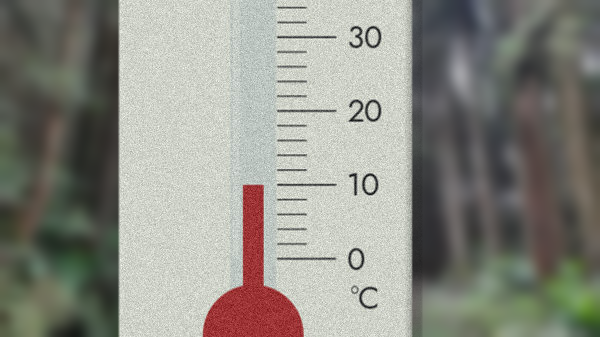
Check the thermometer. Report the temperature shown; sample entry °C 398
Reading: °C 10
